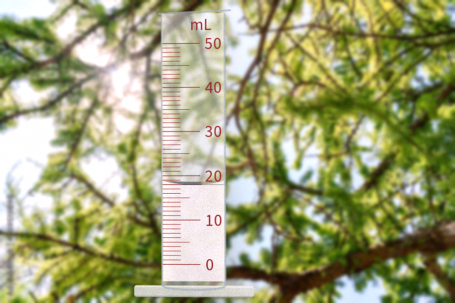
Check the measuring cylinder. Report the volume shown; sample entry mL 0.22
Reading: mL 18
